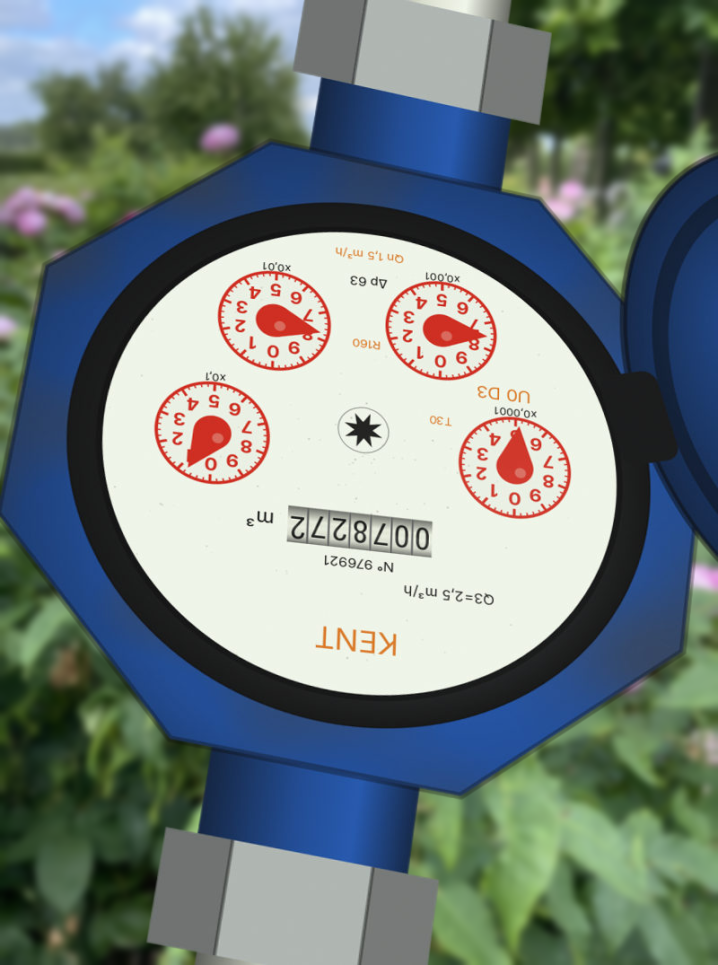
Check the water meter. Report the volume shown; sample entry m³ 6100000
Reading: m³ 78272.0775
